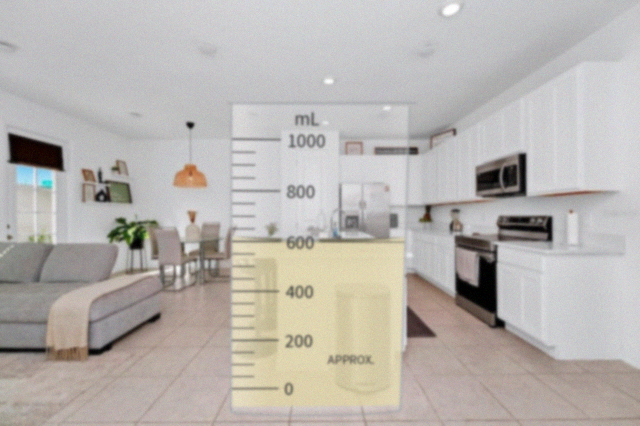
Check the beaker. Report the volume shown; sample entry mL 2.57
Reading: mL 600
